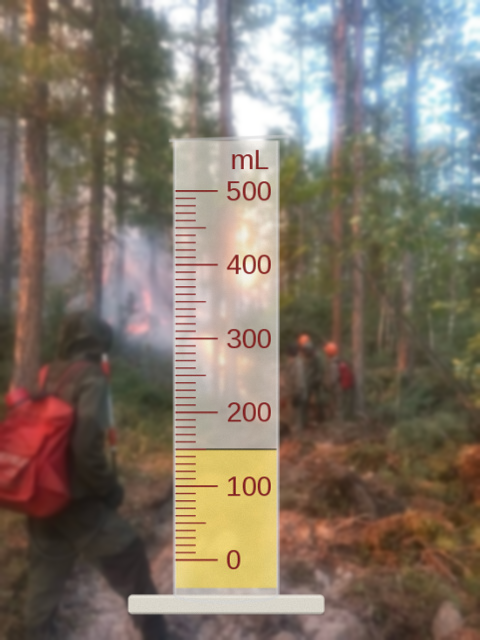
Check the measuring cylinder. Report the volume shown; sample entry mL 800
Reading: mL 150
